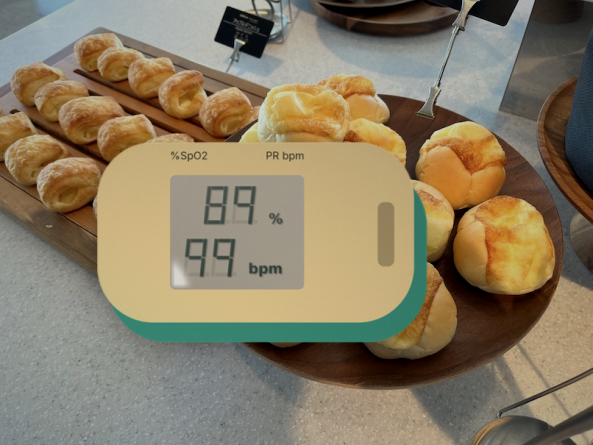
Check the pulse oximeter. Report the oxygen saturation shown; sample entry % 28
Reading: % 89
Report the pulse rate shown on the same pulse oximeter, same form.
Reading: bpm 99
